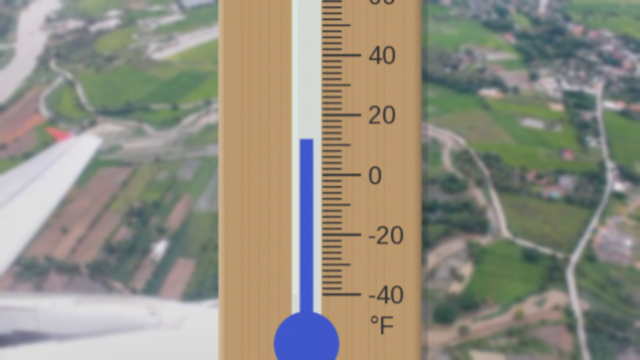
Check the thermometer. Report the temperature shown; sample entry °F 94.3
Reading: °F 12
